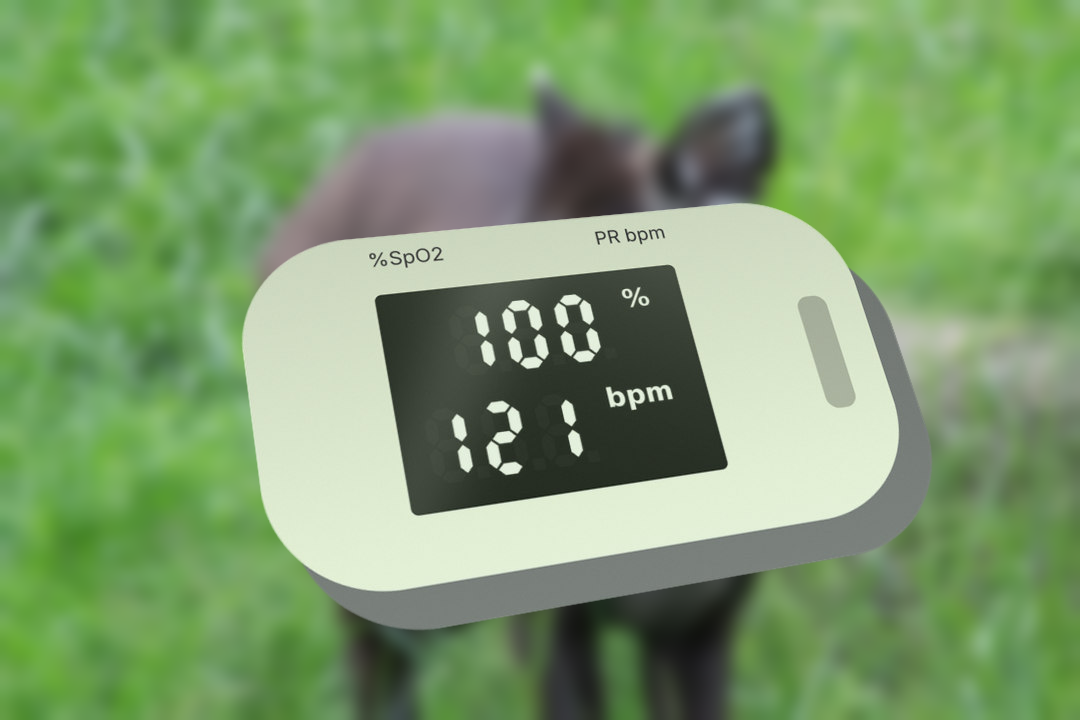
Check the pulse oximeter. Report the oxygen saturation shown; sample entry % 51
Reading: % 100
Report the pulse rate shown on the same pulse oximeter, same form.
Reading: bpm 121
